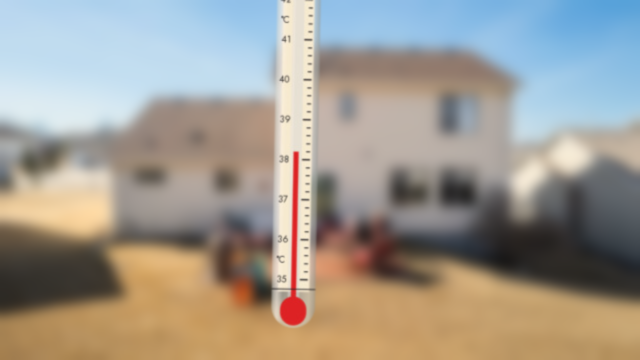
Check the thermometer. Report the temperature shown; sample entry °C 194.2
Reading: °C 38.2
